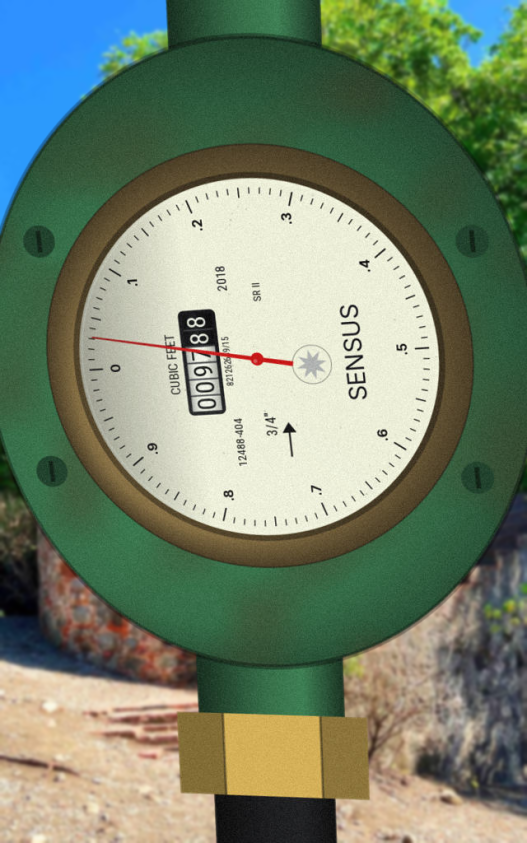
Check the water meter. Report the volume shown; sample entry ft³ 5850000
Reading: ft³ 9788.03
